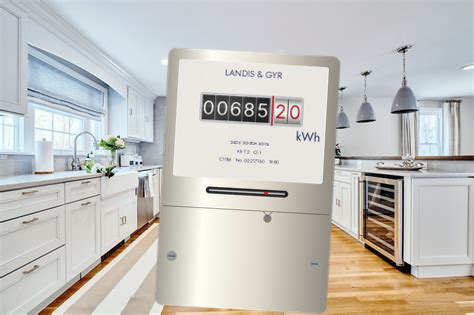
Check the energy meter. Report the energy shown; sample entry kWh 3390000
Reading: kWh 685.20
